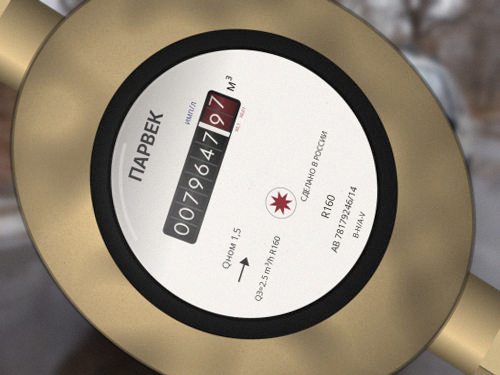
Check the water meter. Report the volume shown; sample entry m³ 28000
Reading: m³ 79647.97
